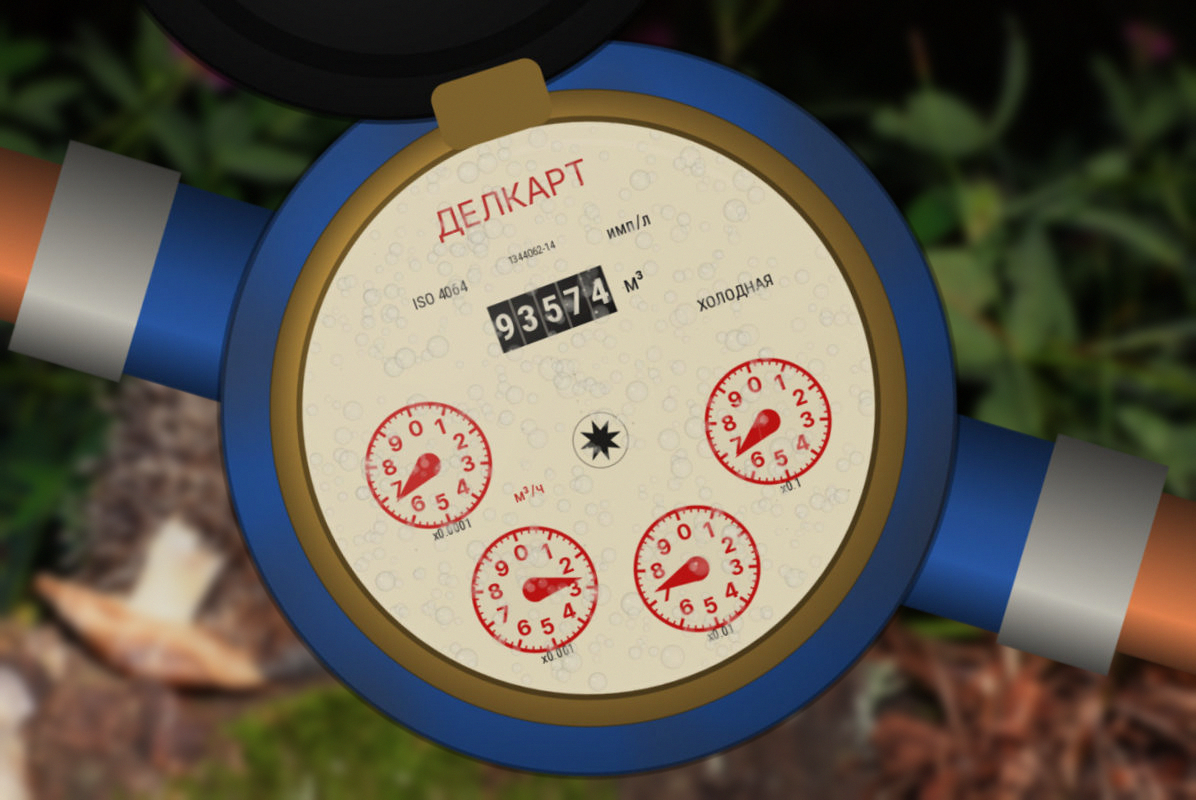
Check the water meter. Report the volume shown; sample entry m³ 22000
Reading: m³ 93574.6726
